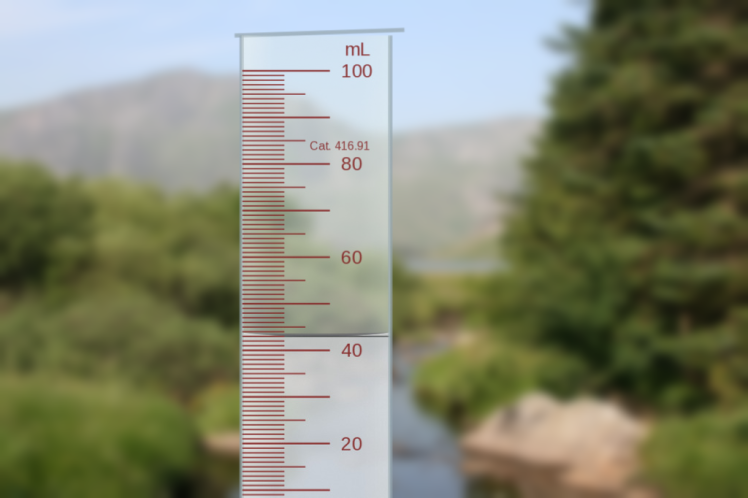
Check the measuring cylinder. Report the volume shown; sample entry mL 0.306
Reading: mL 43
